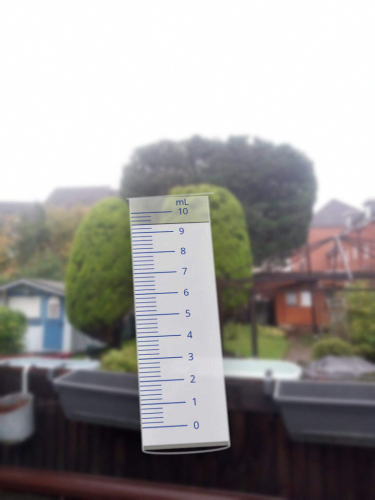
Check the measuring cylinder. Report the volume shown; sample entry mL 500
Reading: mL 9.4
